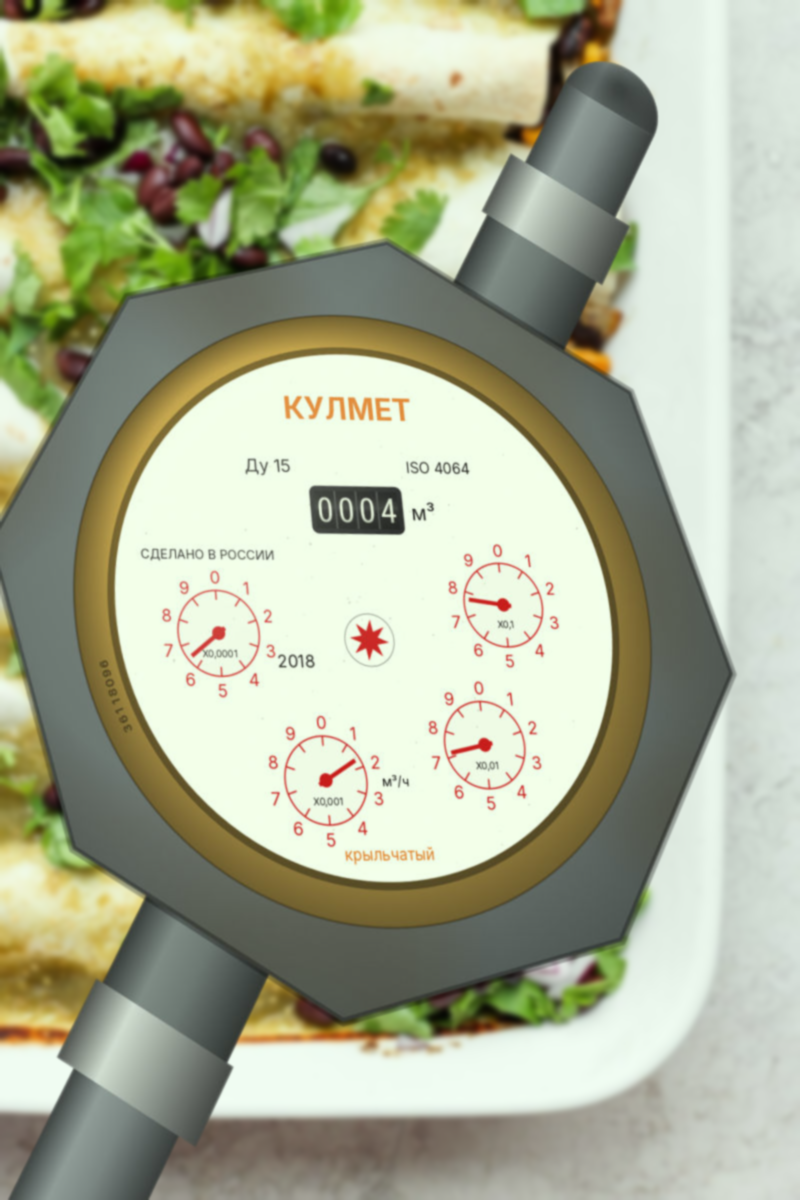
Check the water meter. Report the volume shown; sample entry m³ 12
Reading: m³ 4.7716
